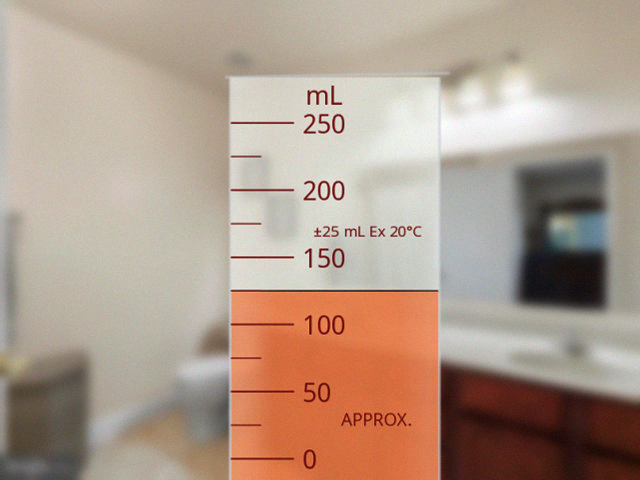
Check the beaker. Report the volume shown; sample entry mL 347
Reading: mL 125
